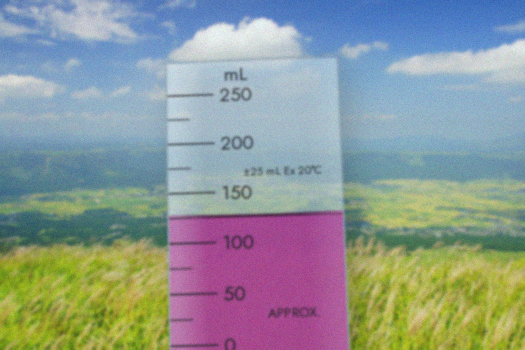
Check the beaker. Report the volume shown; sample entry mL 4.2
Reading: mL 125
